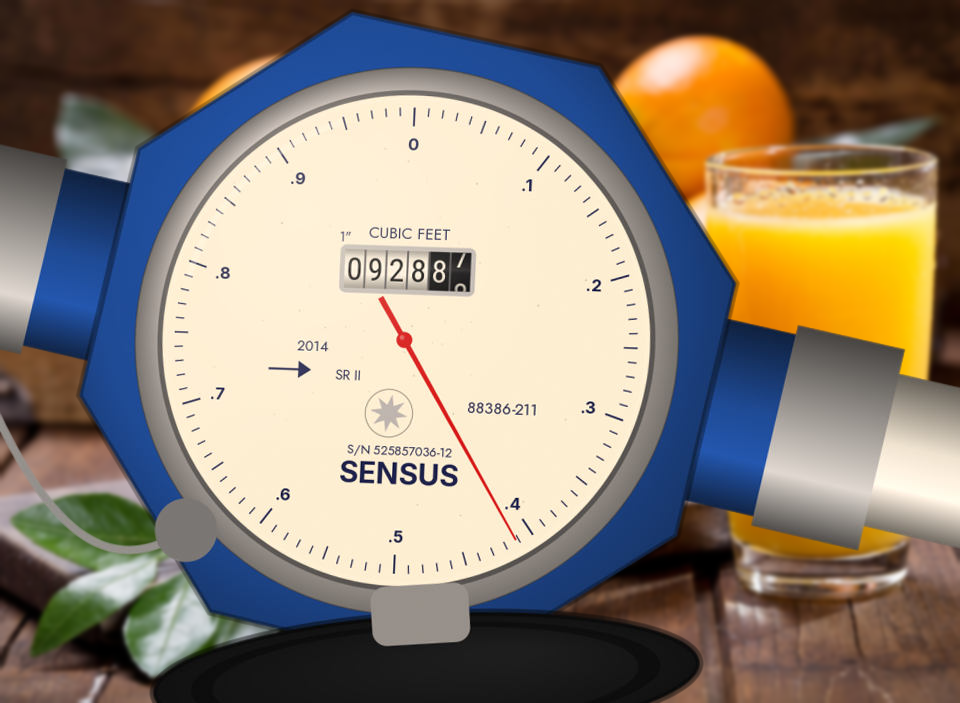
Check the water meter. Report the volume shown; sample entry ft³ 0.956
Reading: ft³ 92887.41
